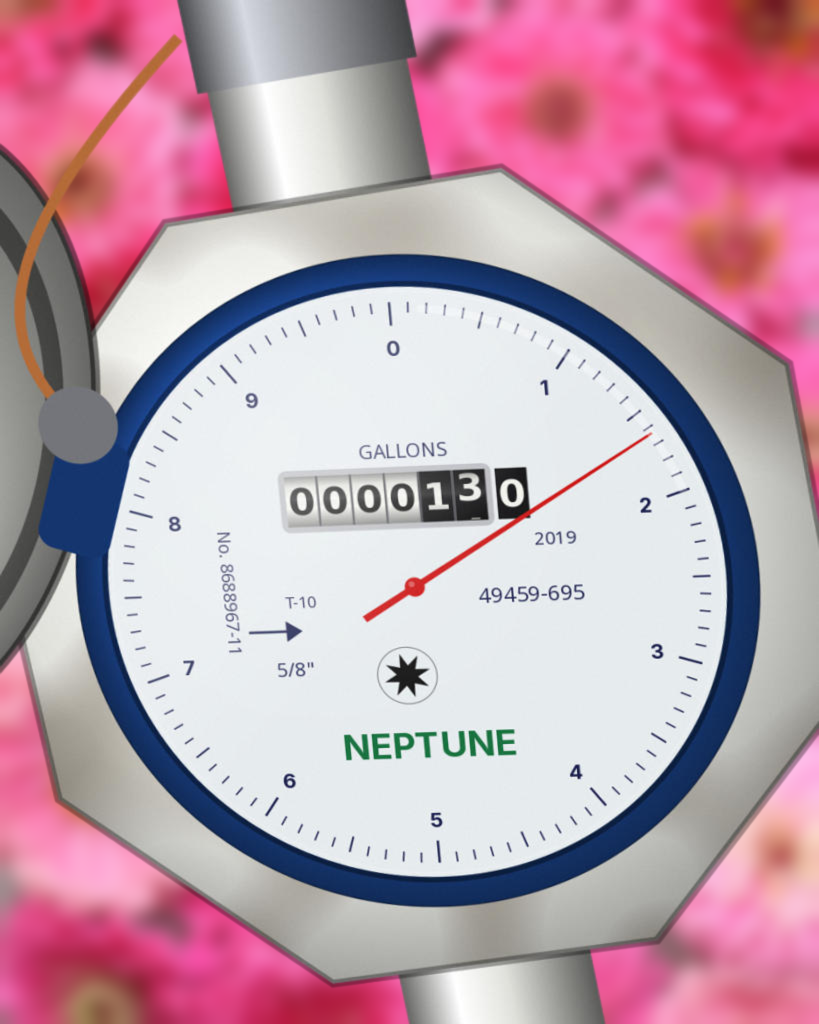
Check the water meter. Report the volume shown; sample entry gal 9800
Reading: gal 131.6
